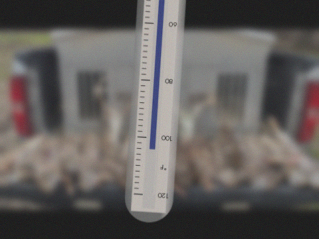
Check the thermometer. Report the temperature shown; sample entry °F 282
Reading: °F 104
